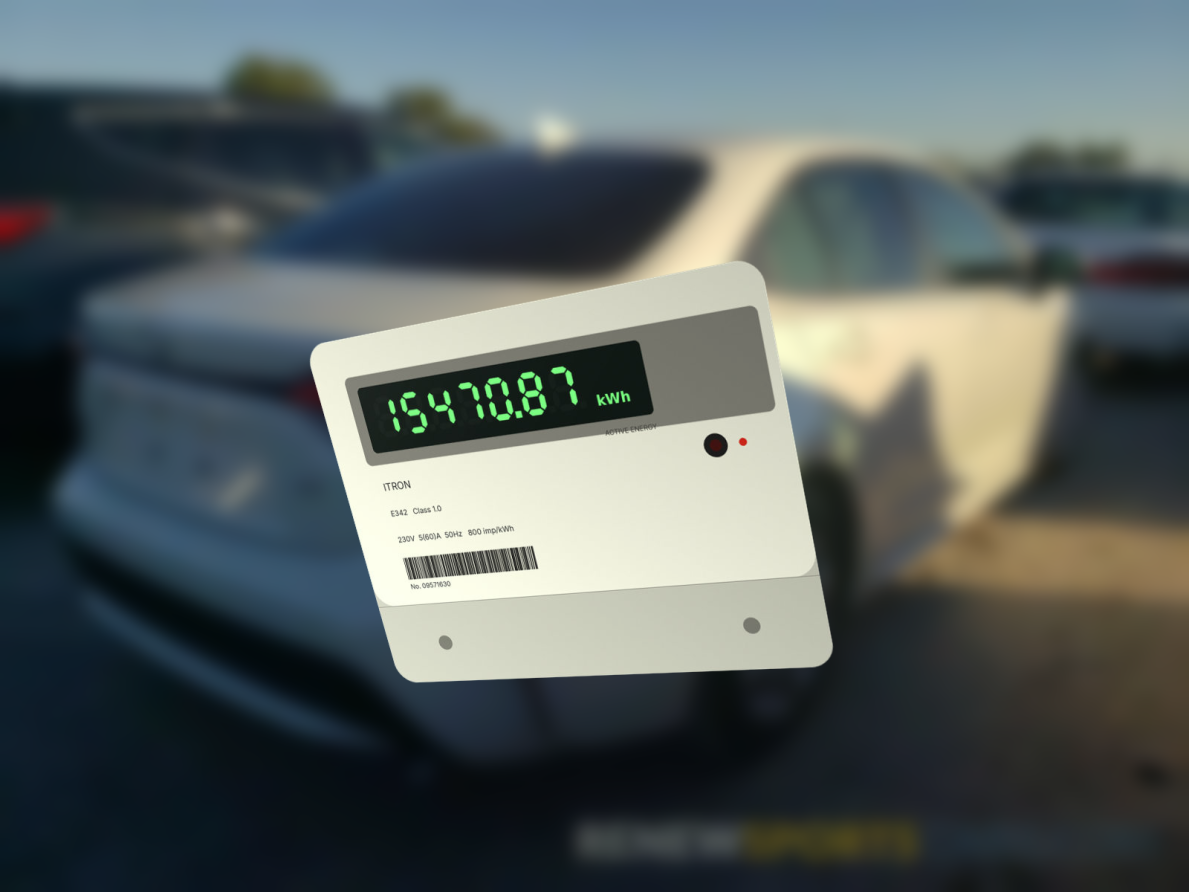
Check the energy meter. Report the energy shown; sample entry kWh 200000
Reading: kWh 15470.87
